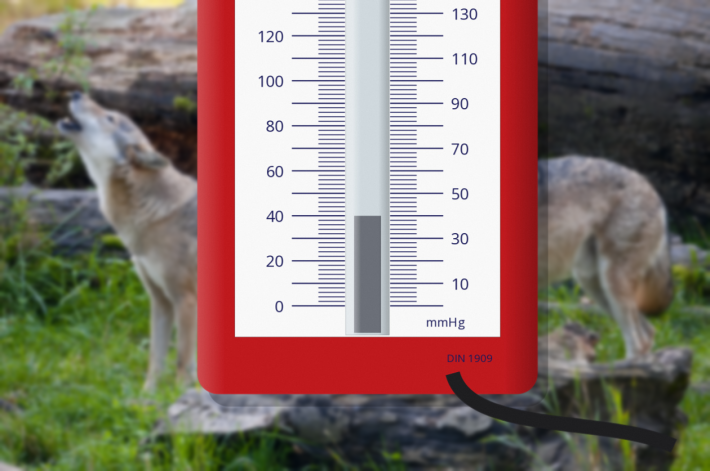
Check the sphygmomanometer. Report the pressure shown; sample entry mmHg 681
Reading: mmHg 40
